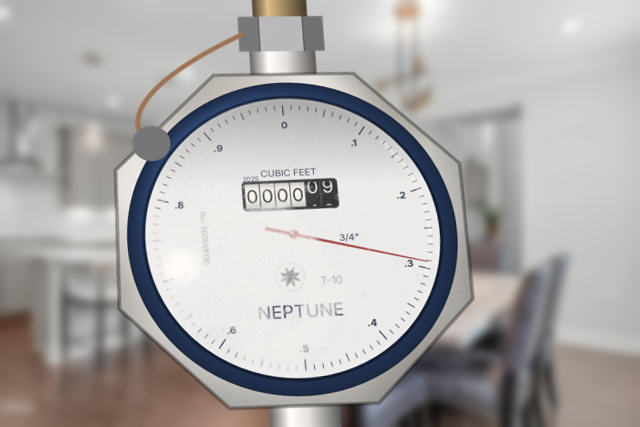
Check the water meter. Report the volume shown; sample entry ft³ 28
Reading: ft³ 9.29
